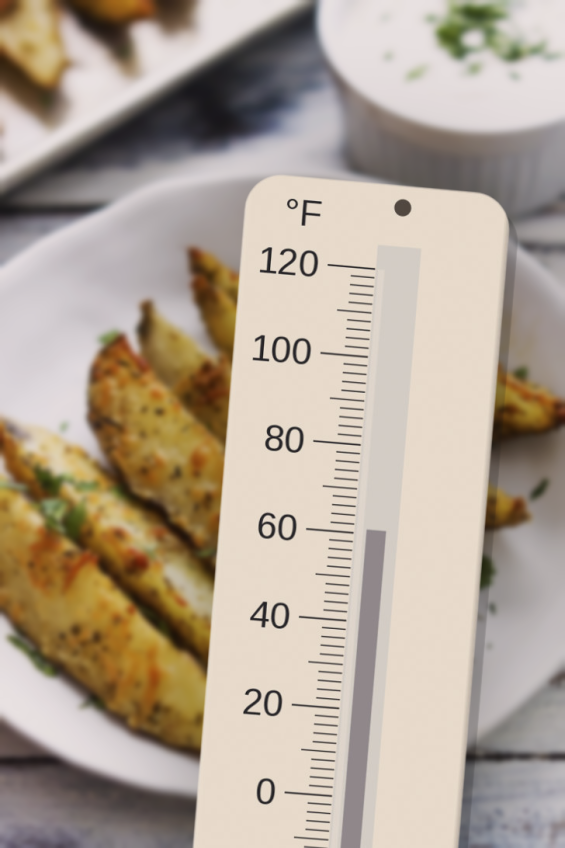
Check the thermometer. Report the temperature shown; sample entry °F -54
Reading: °F 61
